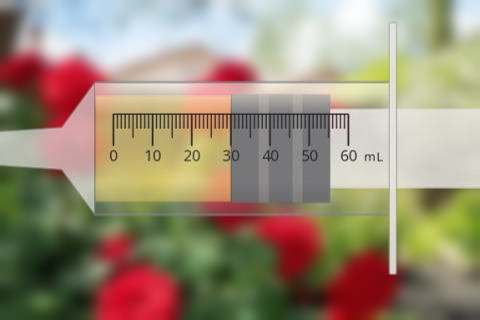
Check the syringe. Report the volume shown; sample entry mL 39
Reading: mL 30
